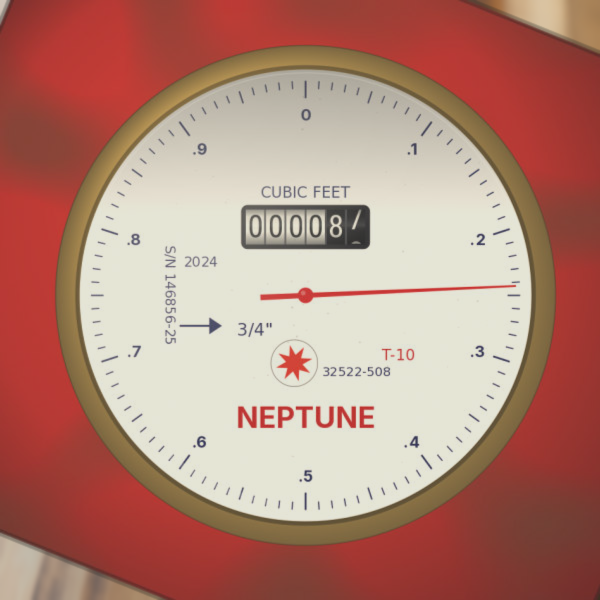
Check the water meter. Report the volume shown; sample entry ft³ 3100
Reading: ft³ 87.24
